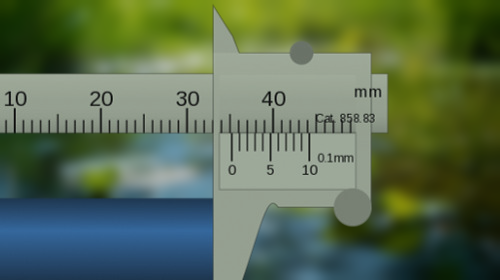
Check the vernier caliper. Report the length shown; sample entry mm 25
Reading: mm 35.2
